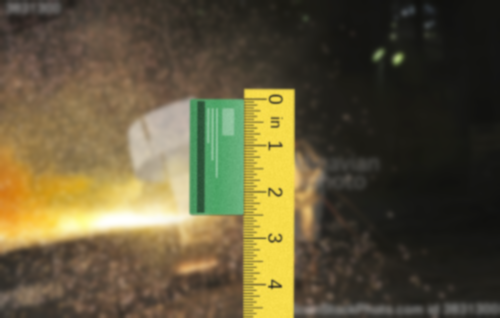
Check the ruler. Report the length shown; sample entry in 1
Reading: in 2.5
